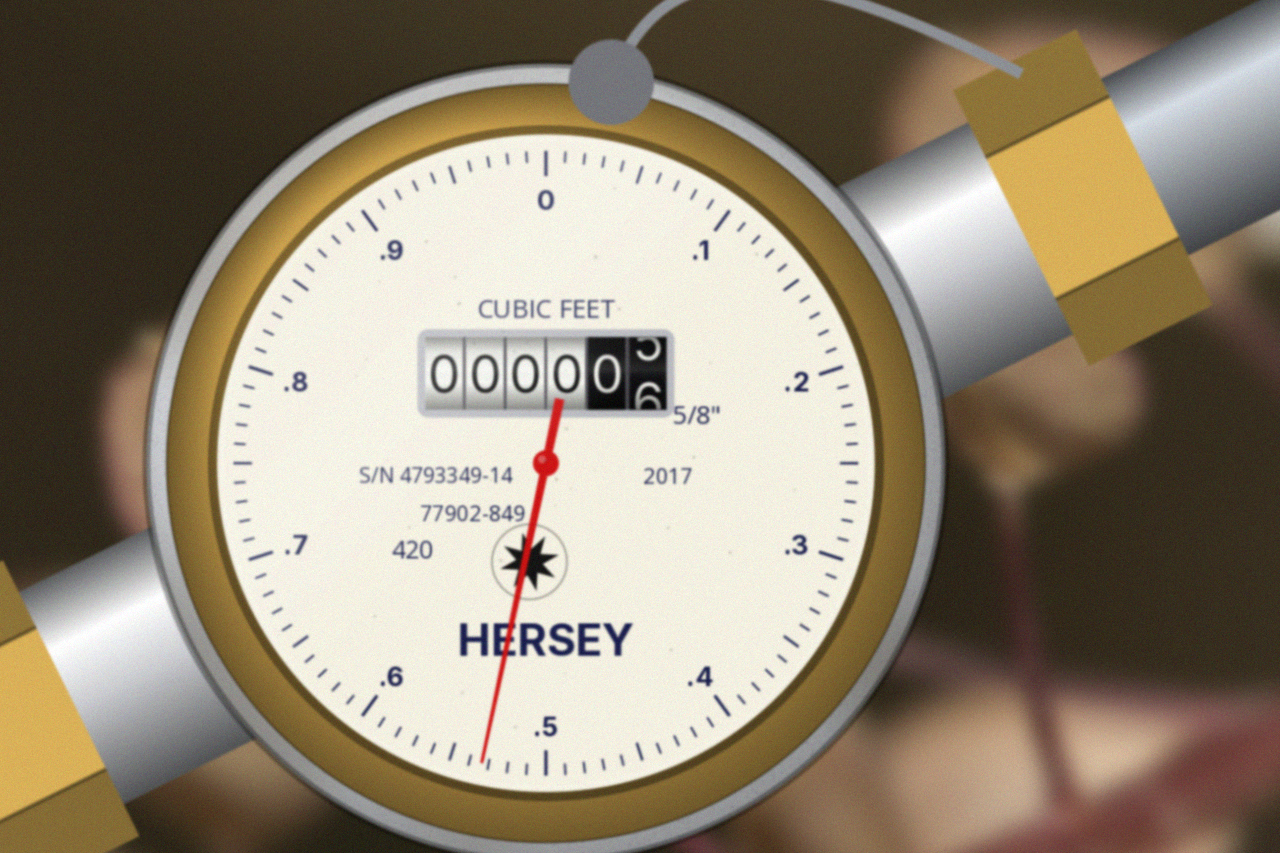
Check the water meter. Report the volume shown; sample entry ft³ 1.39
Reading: ft³ 5.53
